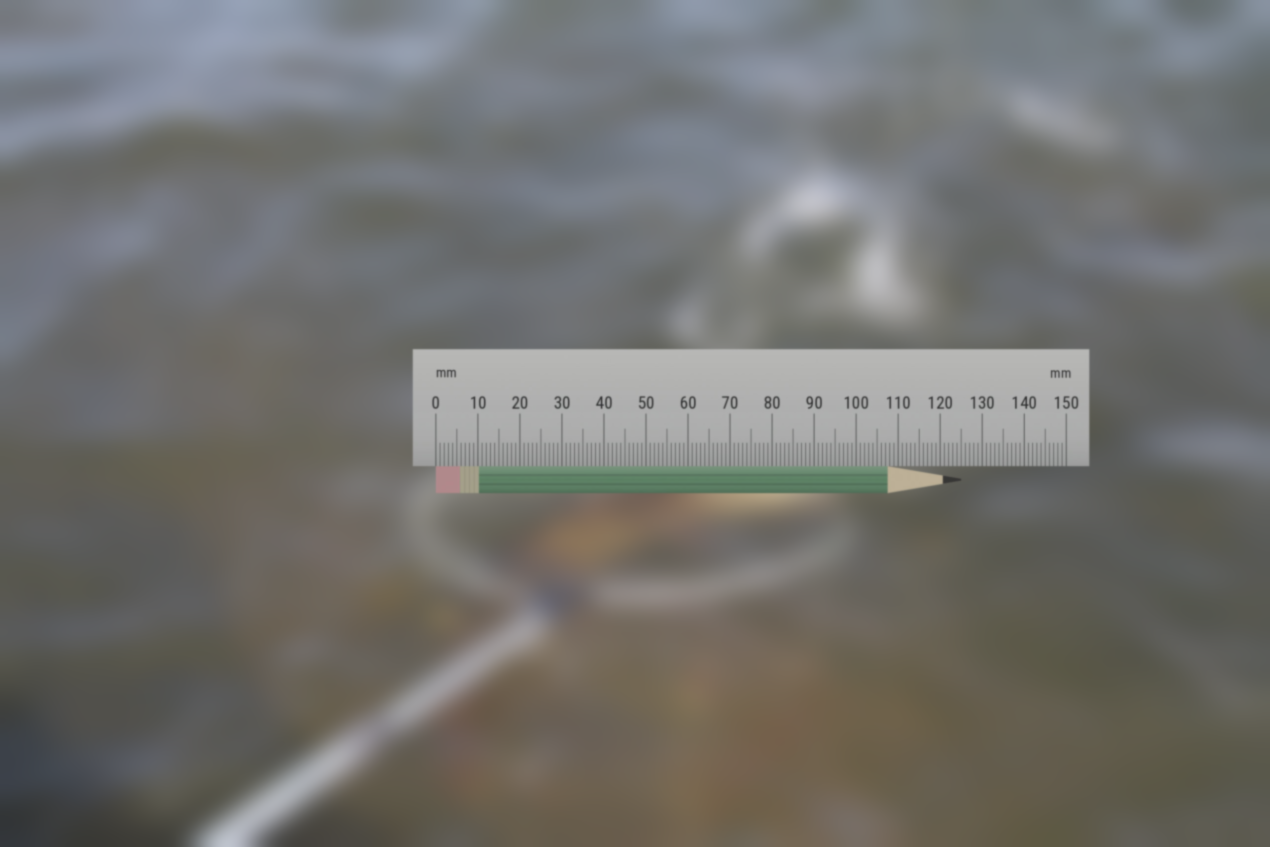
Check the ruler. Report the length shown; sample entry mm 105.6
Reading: mm 125
